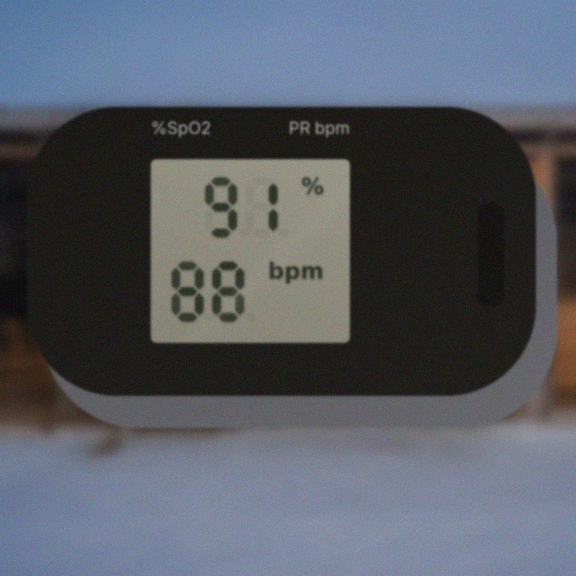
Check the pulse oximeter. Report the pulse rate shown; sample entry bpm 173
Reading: bpm 88
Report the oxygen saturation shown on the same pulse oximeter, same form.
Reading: % 91
